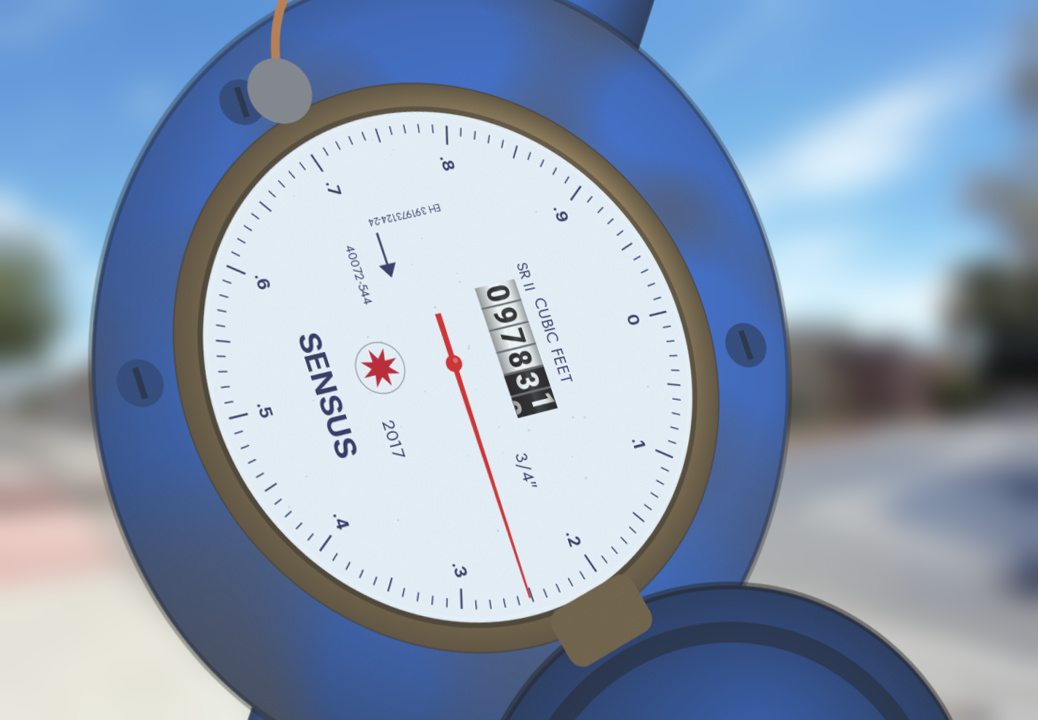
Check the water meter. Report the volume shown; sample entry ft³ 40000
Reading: ft³ 97831.25
